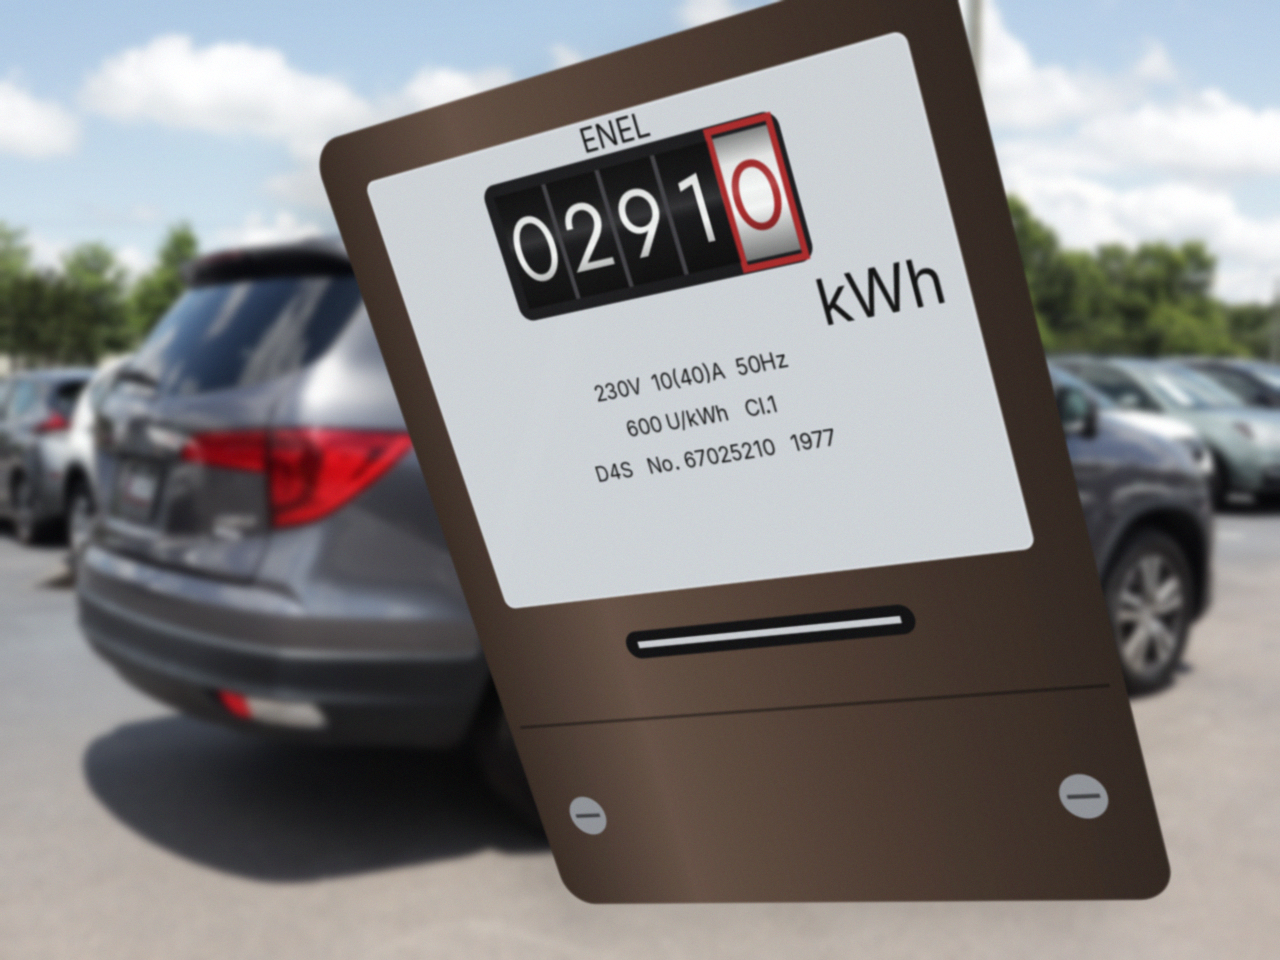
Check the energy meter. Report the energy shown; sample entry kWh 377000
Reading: kWh 291.0
